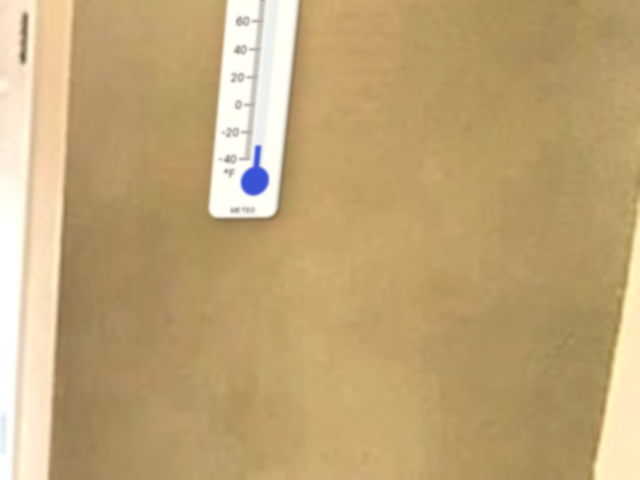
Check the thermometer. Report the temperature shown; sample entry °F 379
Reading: °F -30
